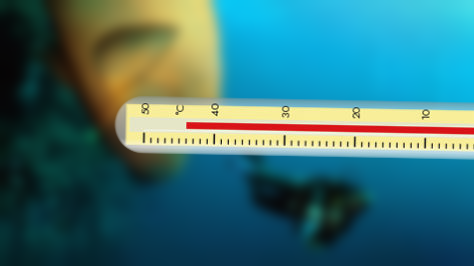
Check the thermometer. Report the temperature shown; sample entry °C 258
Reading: °C 44
